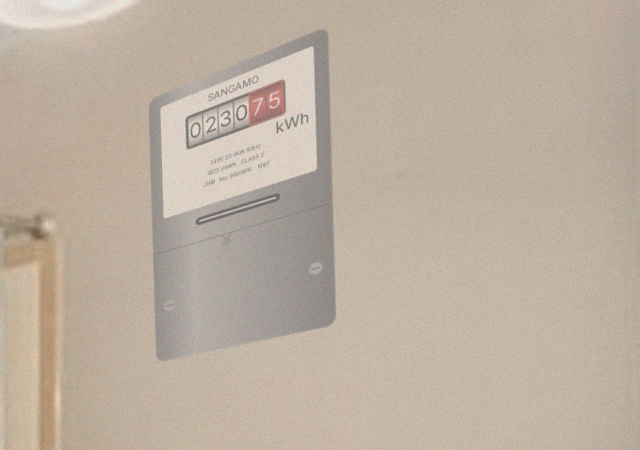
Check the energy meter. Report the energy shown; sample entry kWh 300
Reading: kWh 230.75
